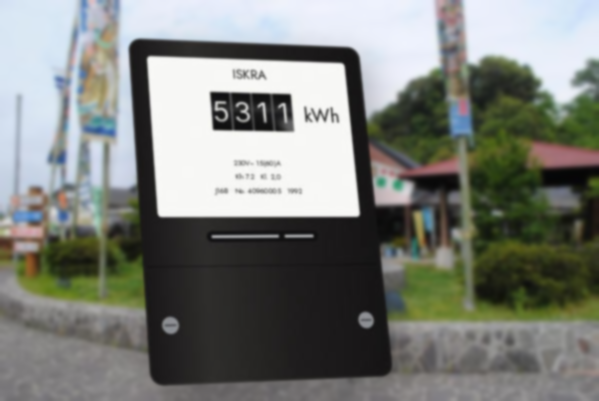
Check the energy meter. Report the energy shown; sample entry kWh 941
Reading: kWh 5311
